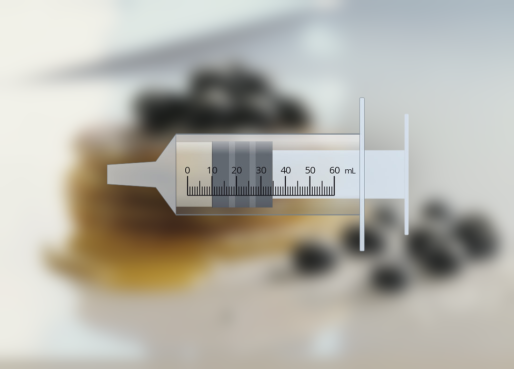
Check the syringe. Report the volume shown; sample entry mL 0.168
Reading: mL 10
